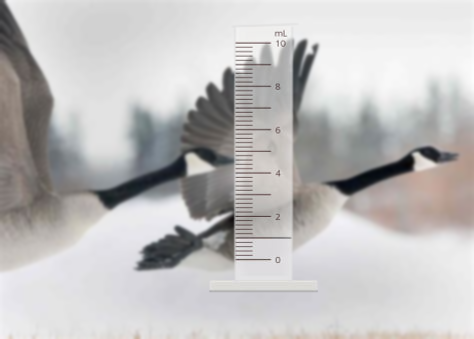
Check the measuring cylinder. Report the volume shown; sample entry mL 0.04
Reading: mL 1
